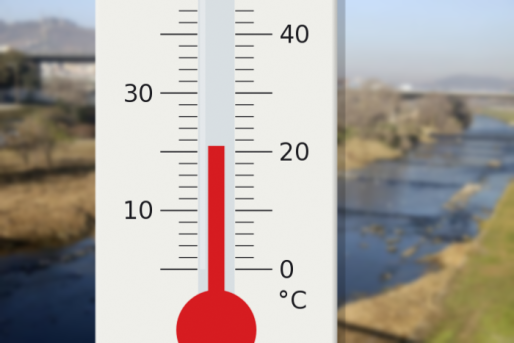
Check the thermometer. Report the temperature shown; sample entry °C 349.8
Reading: °C 21
